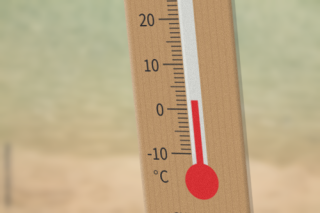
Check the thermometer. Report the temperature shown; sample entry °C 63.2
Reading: °C 2
